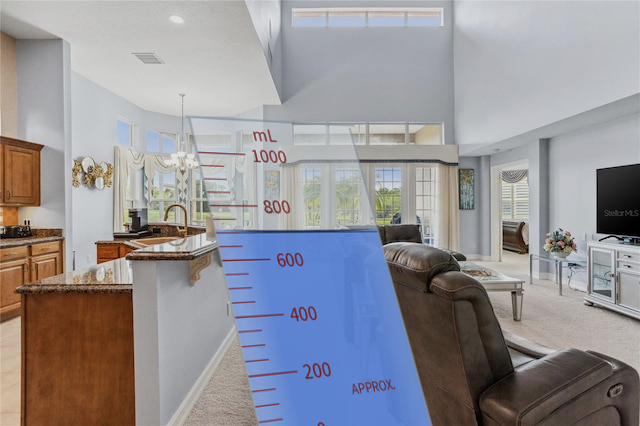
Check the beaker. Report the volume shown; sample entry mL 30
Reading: mL 700
